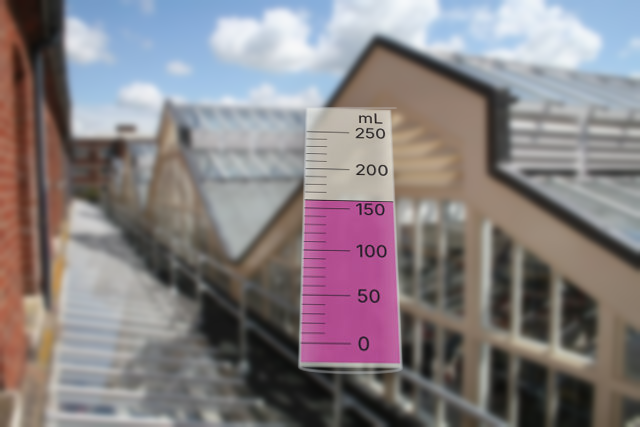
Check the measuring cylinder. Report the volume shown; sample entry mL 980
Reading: mL 160
